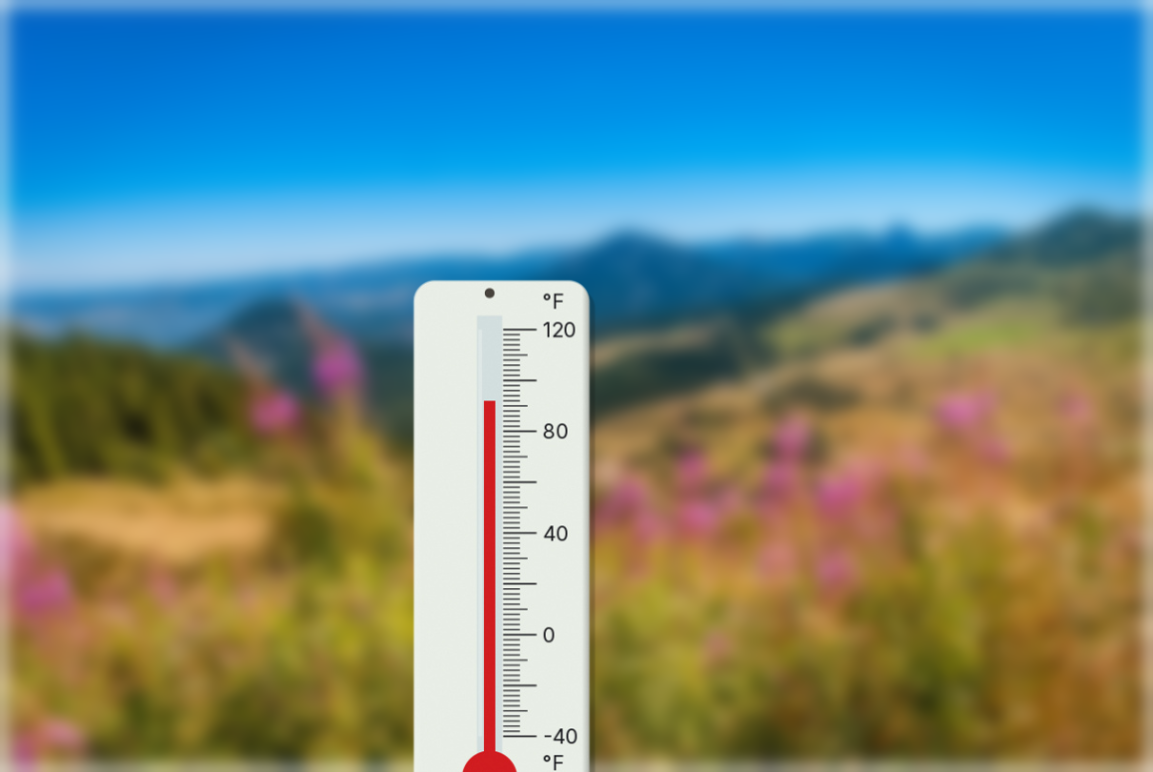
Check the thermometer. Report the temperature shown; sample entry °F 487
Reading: °F 92
